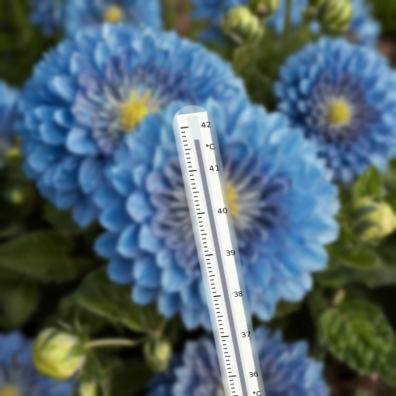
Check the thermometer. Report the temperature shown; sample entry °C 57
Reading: °C 41.7
